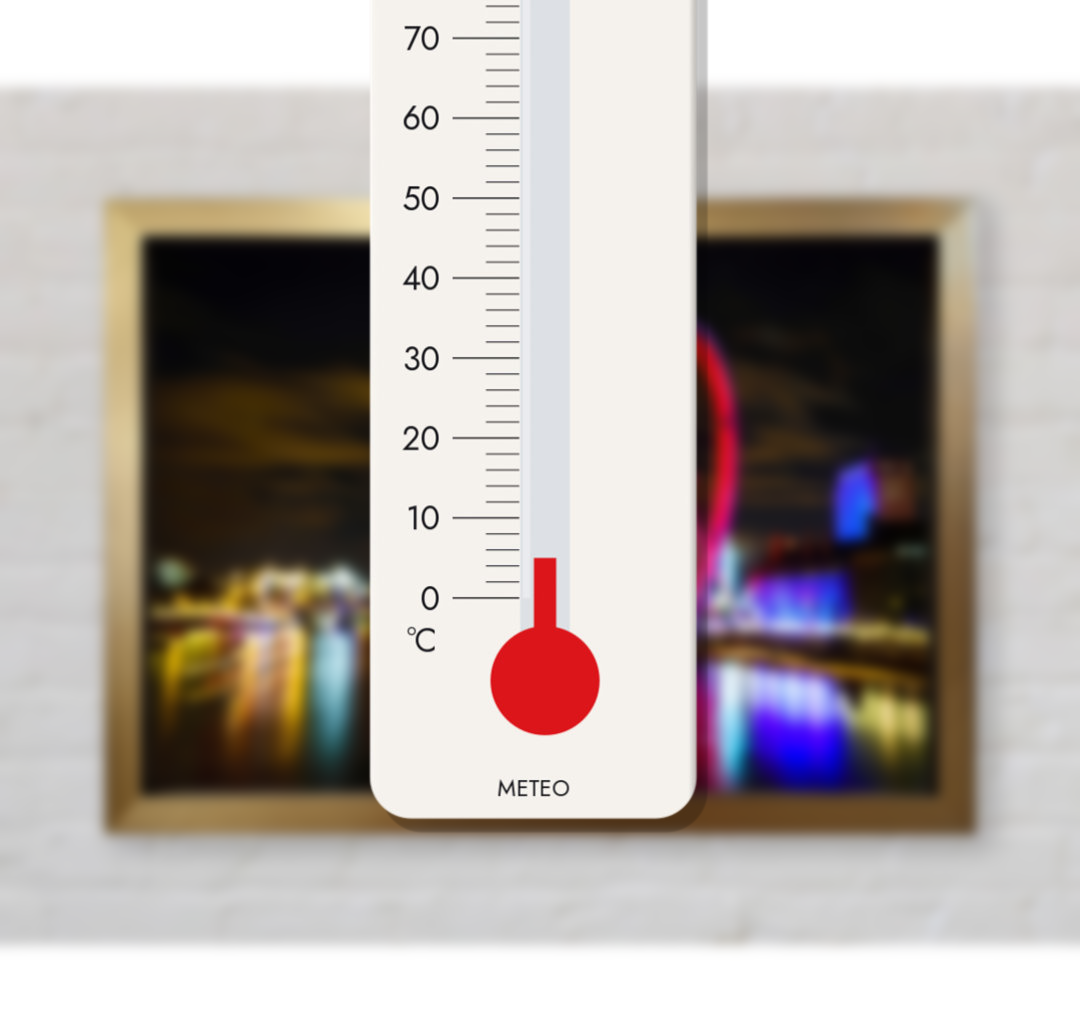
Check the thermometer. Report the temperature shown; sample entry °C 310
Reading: °C 5
